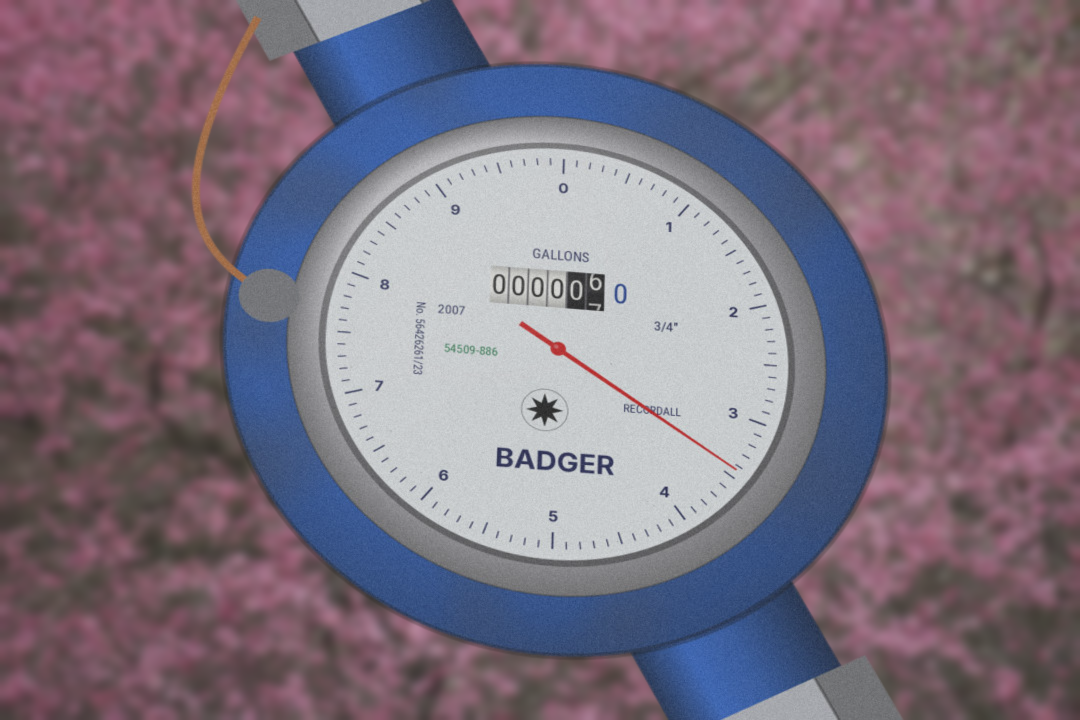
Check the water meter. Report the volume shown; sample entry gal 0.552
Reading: gal 63.4
